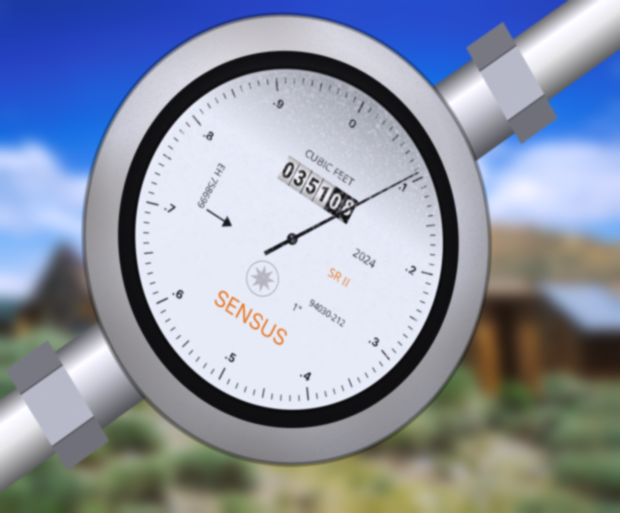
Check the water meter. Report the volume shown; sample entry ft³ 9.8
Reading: ft³ 35108.09
